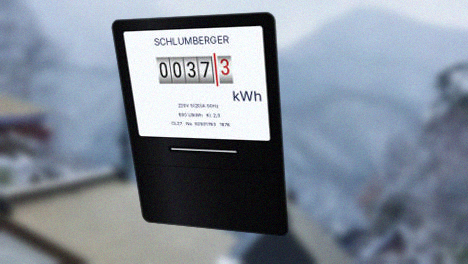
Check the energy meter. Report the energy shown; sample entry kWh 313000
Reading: kWh 37.3
